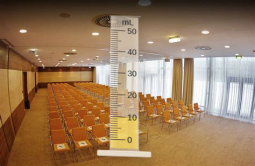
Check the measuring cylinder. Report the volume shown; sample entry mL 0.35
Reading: mL 10
